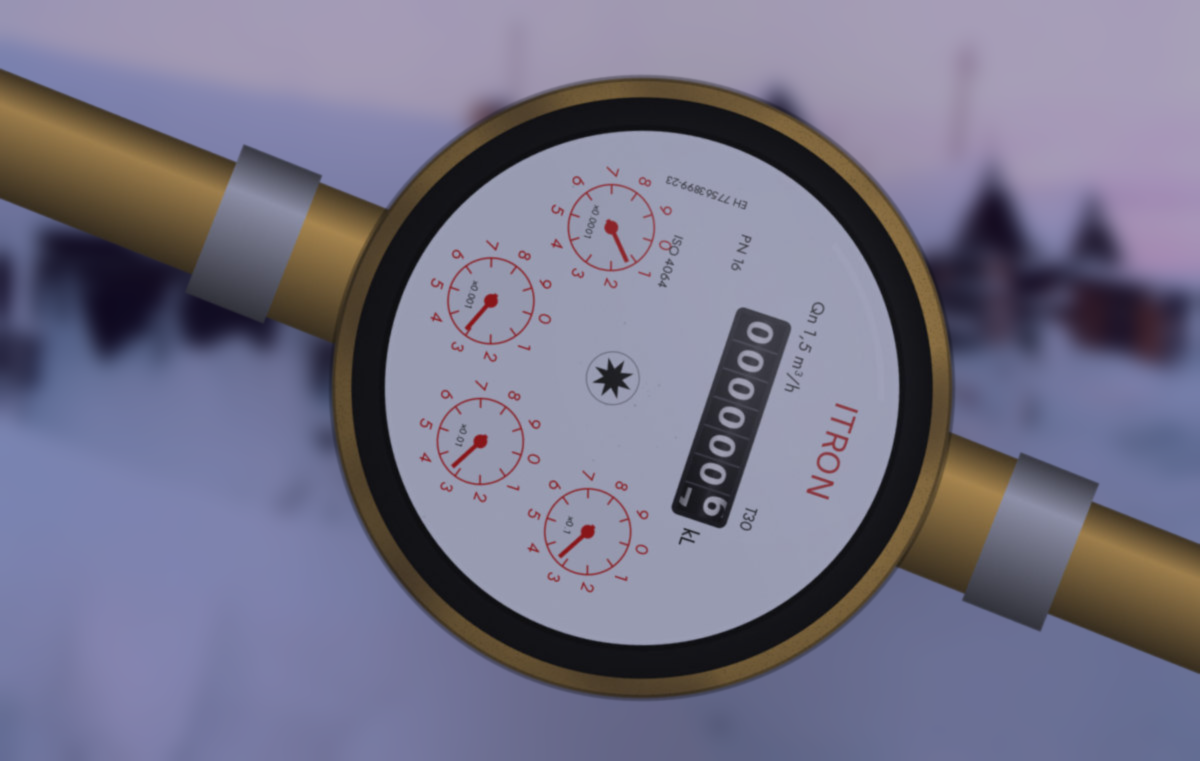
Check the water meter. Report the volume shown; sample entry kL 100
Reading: kL 6.3331
